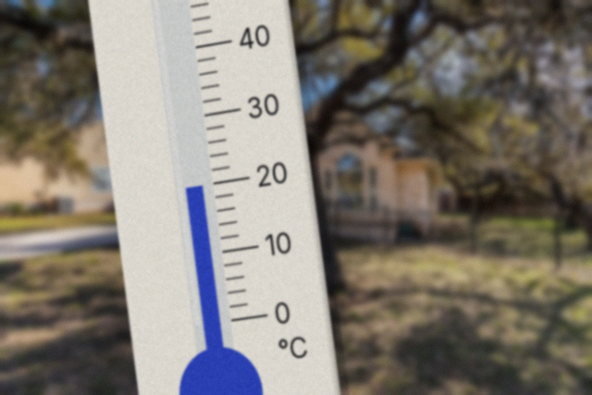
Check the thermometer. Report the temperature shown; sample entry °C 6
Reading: °C 20
